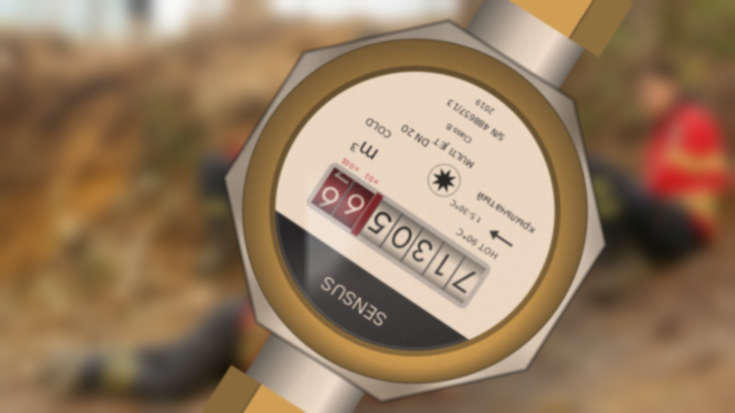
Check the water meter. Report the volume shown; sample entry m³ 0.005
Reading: m³ 71305.66
